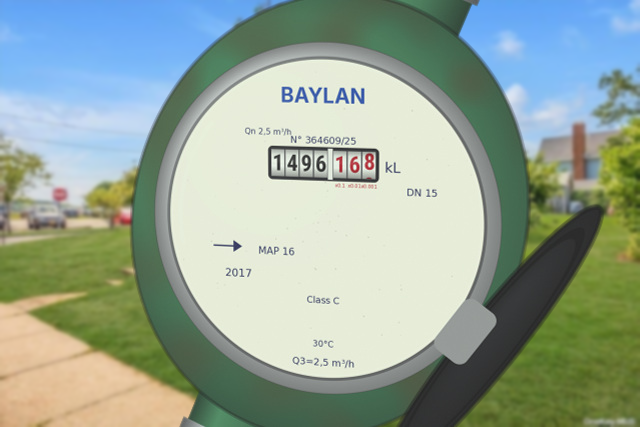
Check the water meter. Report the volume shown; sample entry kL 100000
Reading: kL 1496.168
